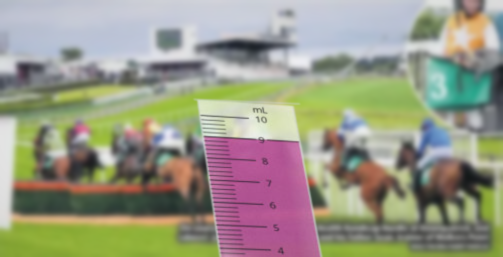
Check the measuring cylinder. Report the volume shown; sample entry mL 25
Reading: mL 9
